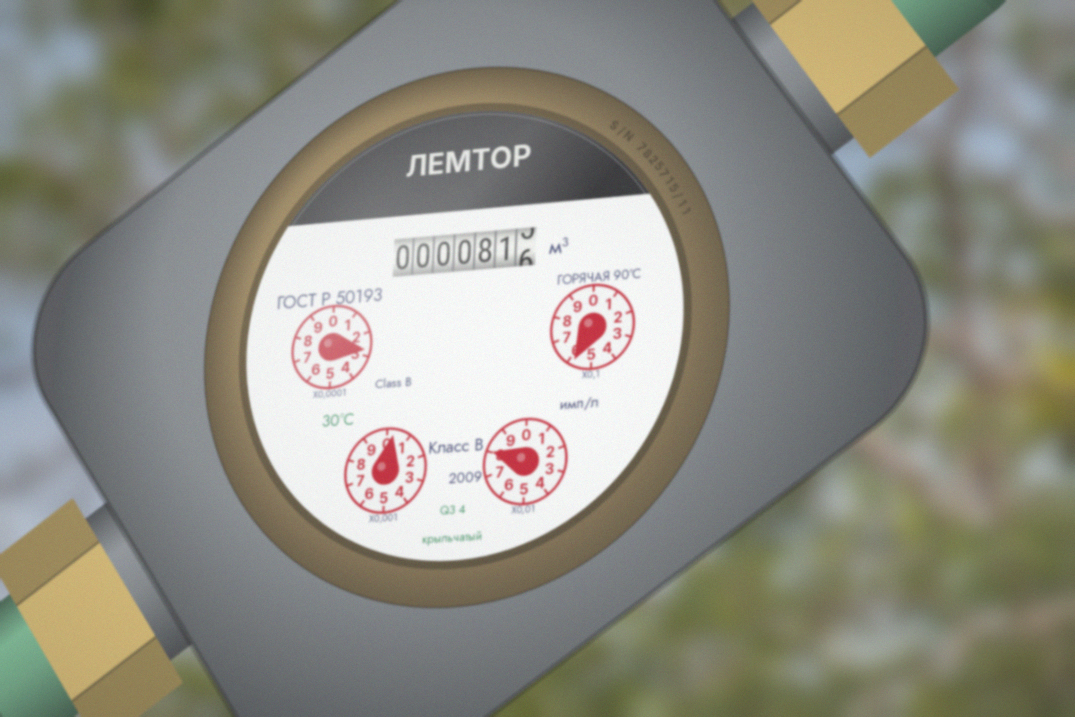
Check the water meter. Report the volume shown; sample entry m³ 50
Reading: m³ 815.5802
